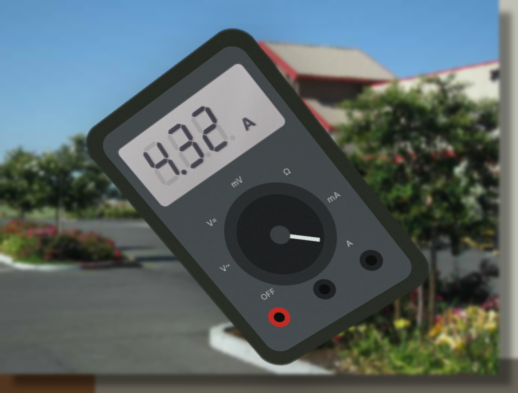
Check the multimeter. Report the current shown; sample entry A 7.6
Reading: A 4.32
